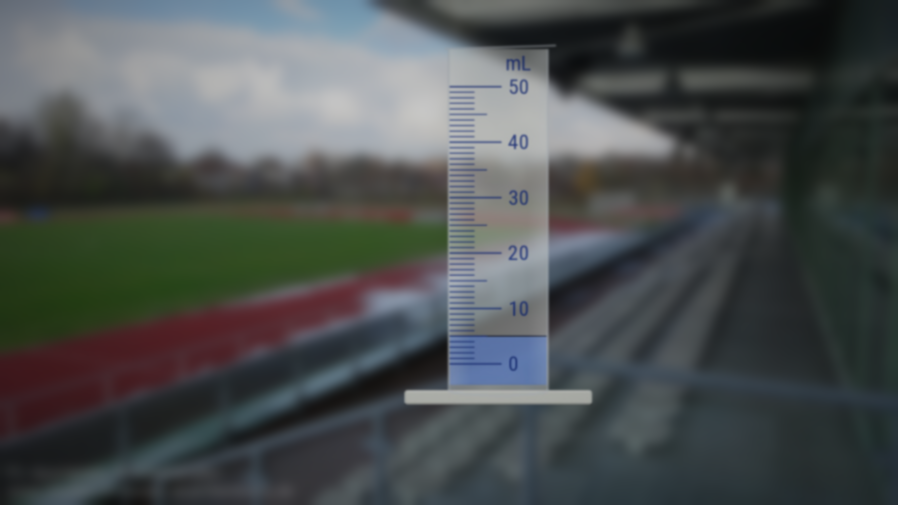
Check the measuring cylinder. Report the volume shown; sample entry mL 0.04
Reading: mL 5
